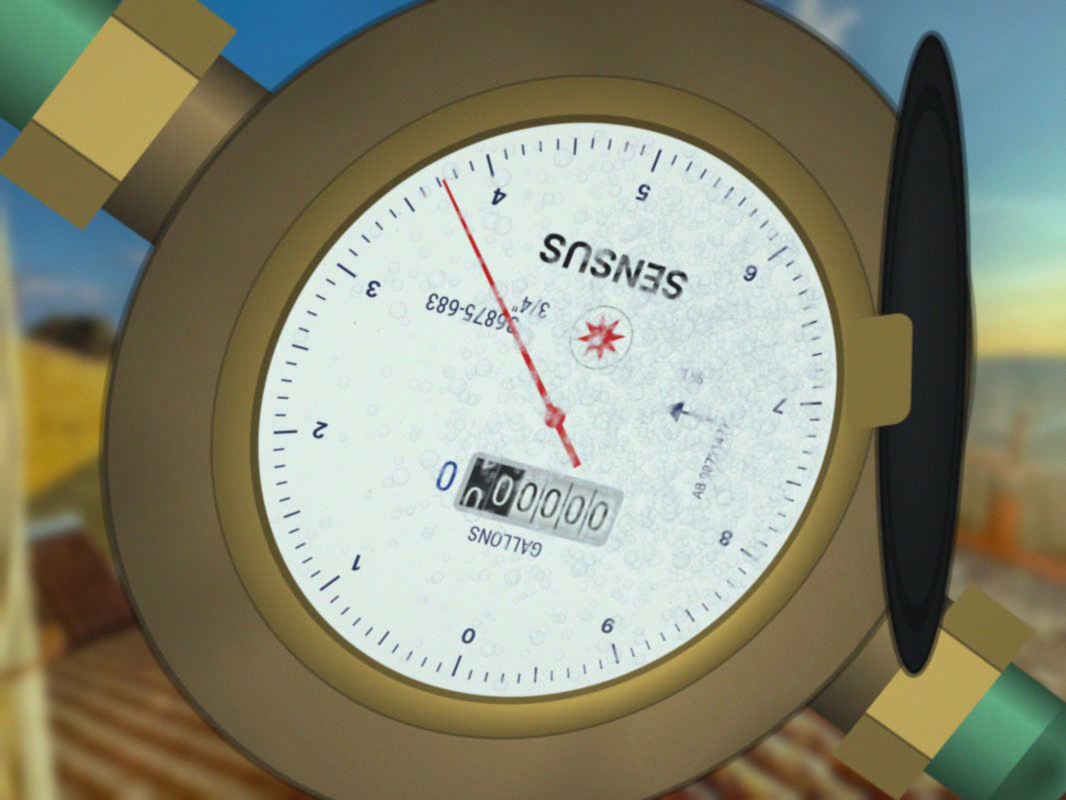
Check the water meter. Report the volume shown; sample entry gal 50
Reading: gal 3.7
